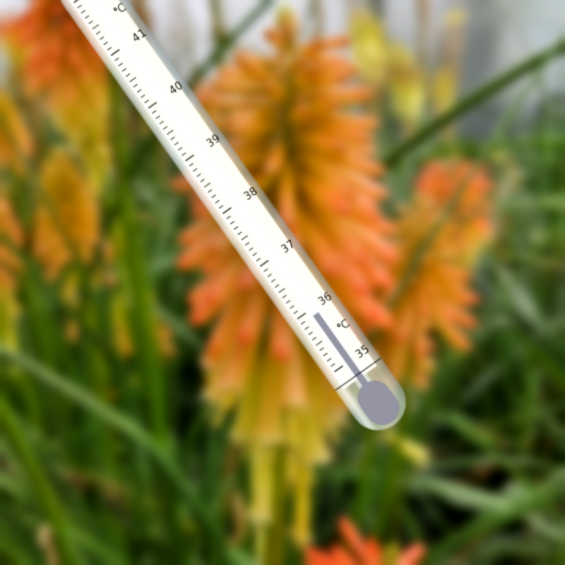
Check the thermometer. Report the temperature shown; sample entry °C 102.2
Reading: °C 35.9
